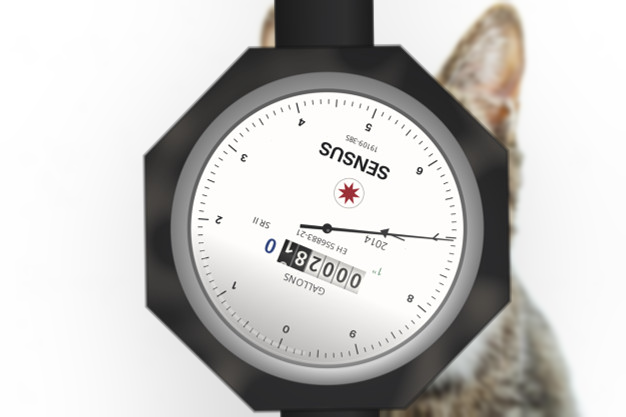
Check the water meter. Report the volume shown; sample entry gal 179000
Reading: gal 2807.0
